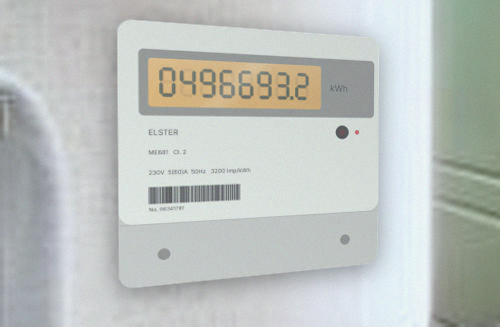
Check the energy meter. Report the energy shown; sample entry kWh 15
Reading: kWh 496693.2
